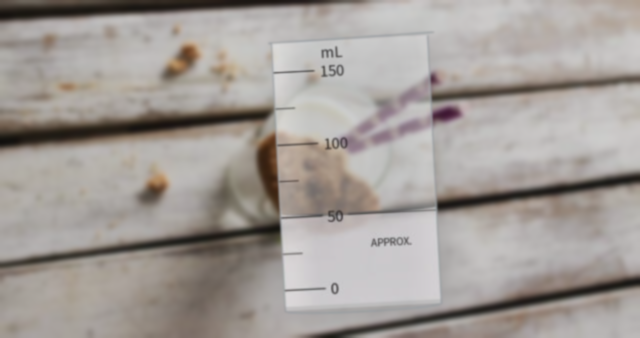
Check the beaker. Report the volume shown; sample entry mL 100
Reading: mL 50
